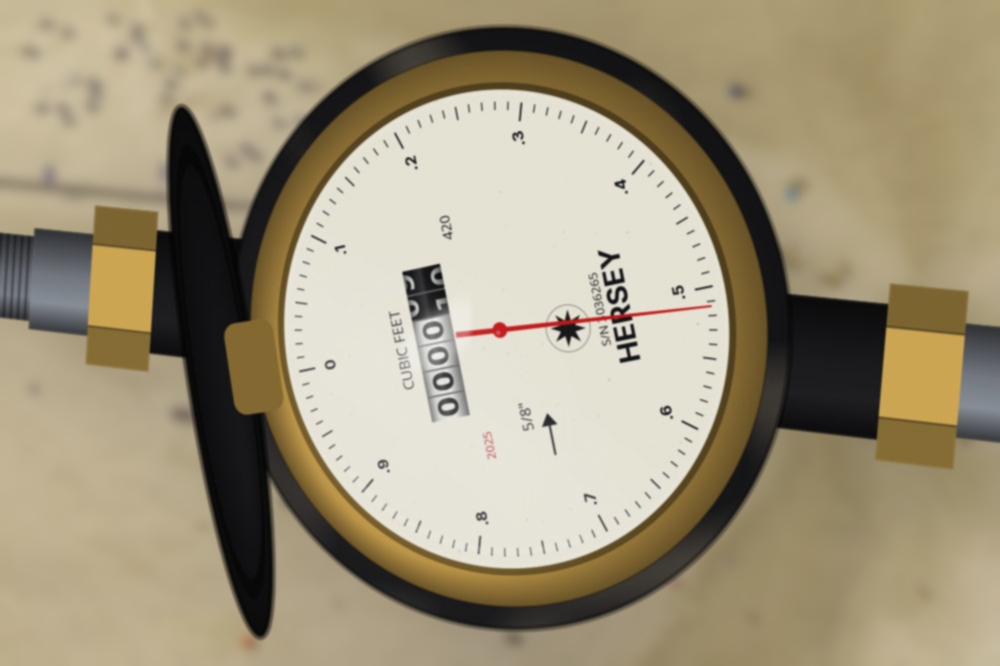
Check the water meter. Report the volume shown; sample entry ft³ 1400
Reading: ft³ 9.51
